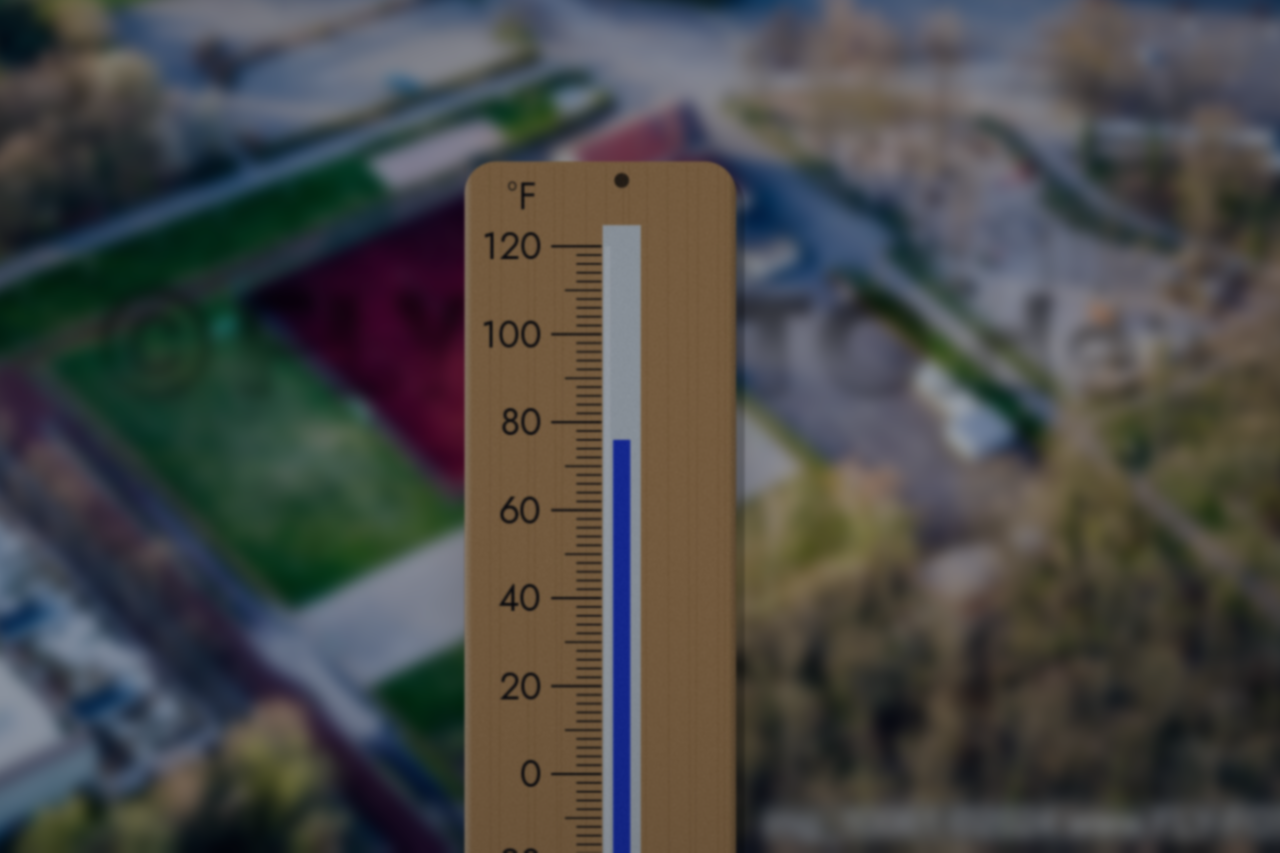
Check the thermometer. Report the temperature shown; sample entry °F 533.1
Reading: °F 76
